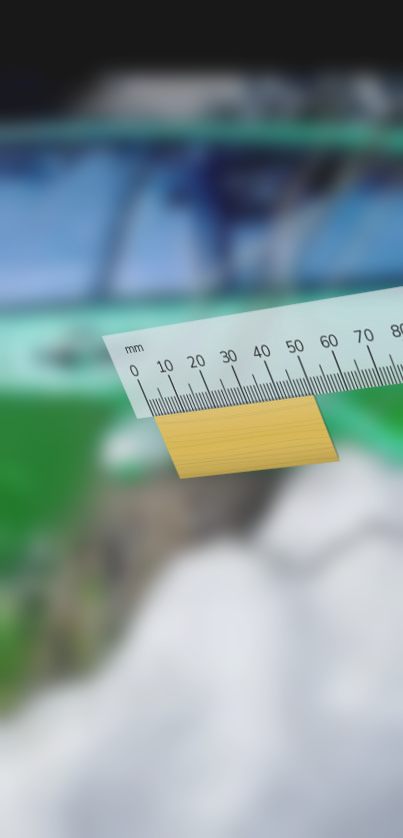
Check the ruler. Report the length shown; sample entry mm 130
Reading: mm 50
